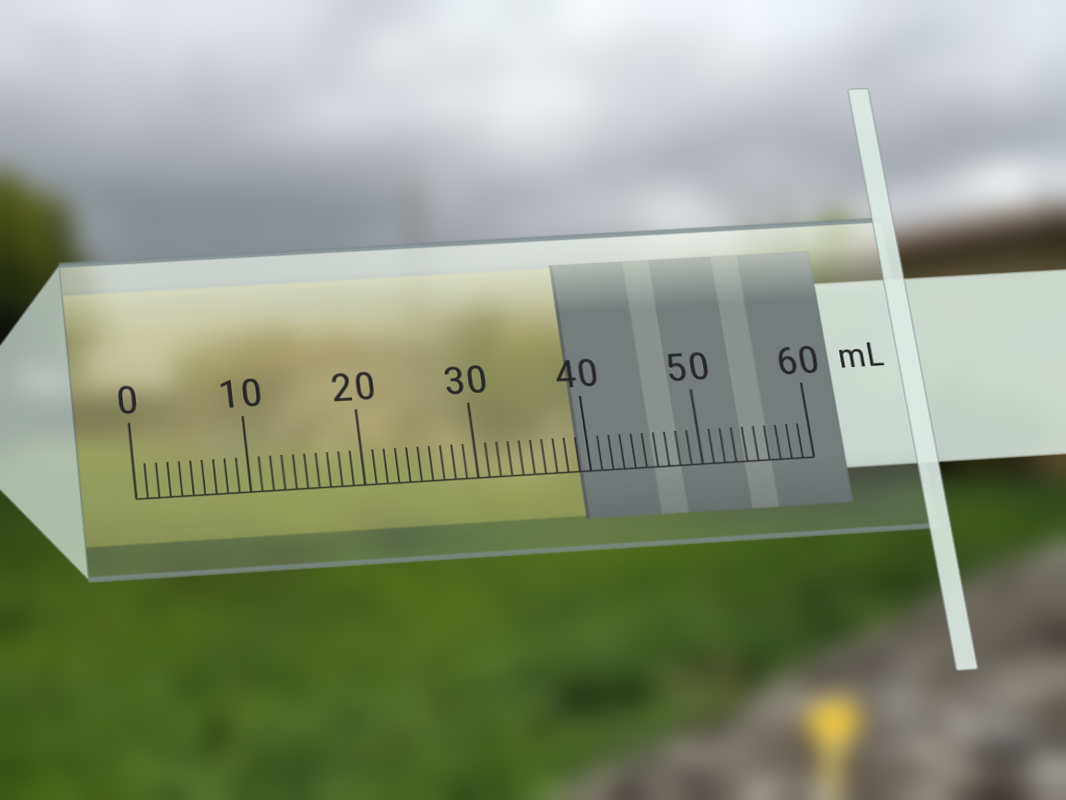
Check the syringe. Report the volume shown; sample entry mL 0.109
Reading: mL 39
